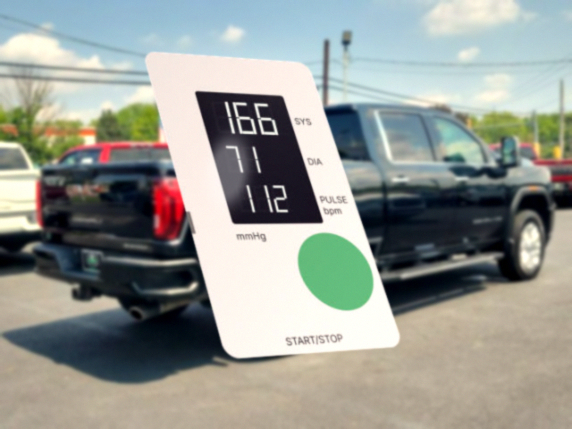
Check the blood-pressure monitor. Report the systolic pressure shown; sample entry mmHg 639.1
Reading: mmHg 166
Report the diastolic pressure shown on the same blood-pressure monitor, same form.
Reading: mmHg 71
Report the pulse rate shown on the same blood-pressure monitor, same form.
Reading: bpm 112
